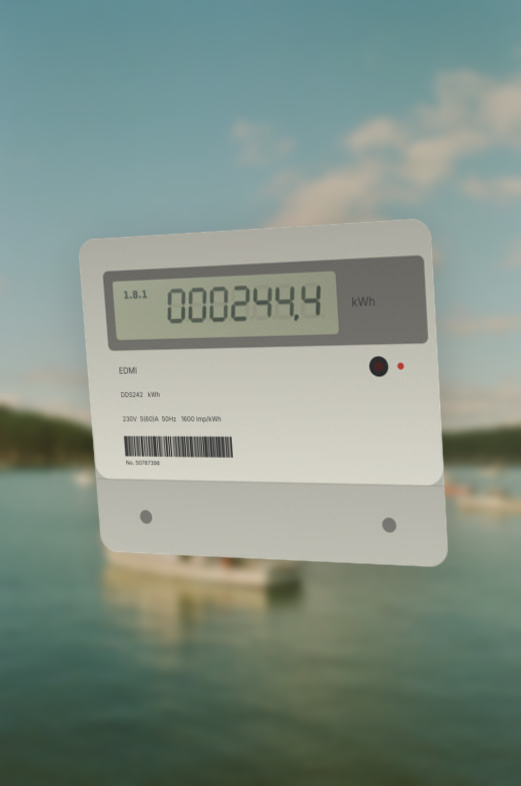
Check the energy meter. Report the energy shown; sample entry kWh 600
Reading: kWh 244.4
